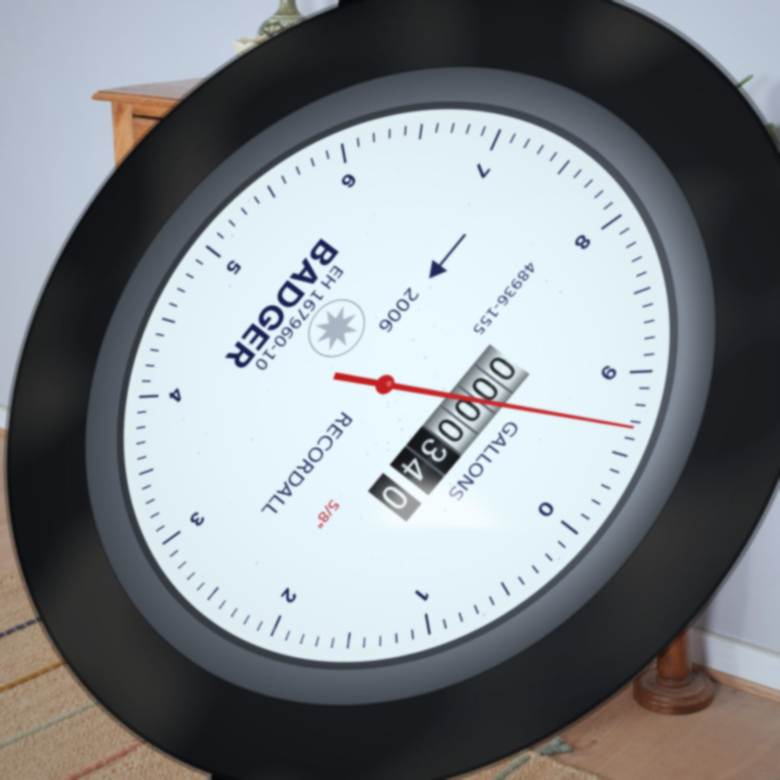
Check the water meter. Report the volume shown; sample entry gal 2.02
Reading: gal 339.3
